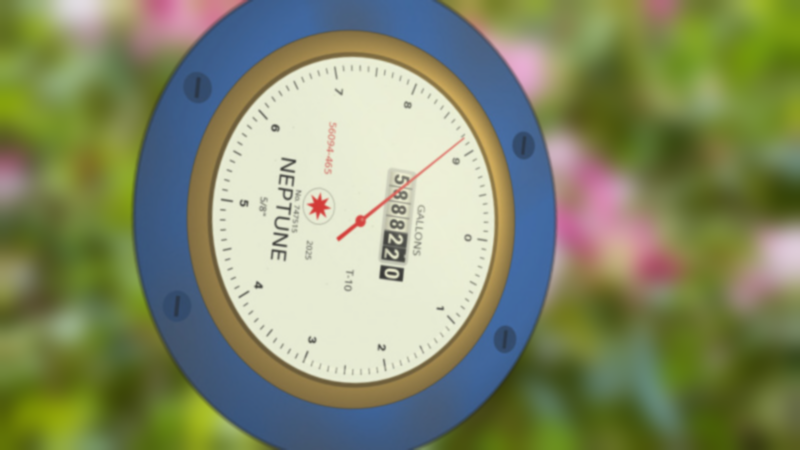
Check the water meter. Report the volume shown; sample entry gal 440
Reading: gal 5888218.8
